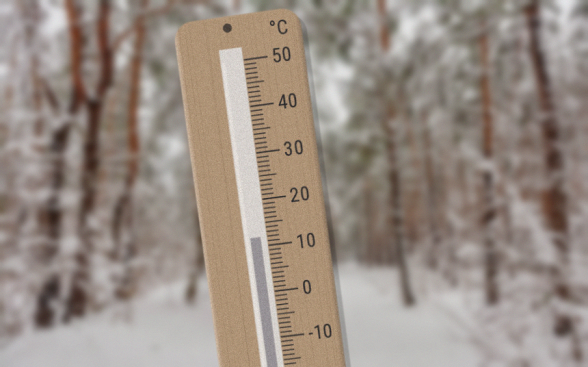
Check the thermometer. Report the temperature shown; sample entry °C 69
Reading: °C 12
